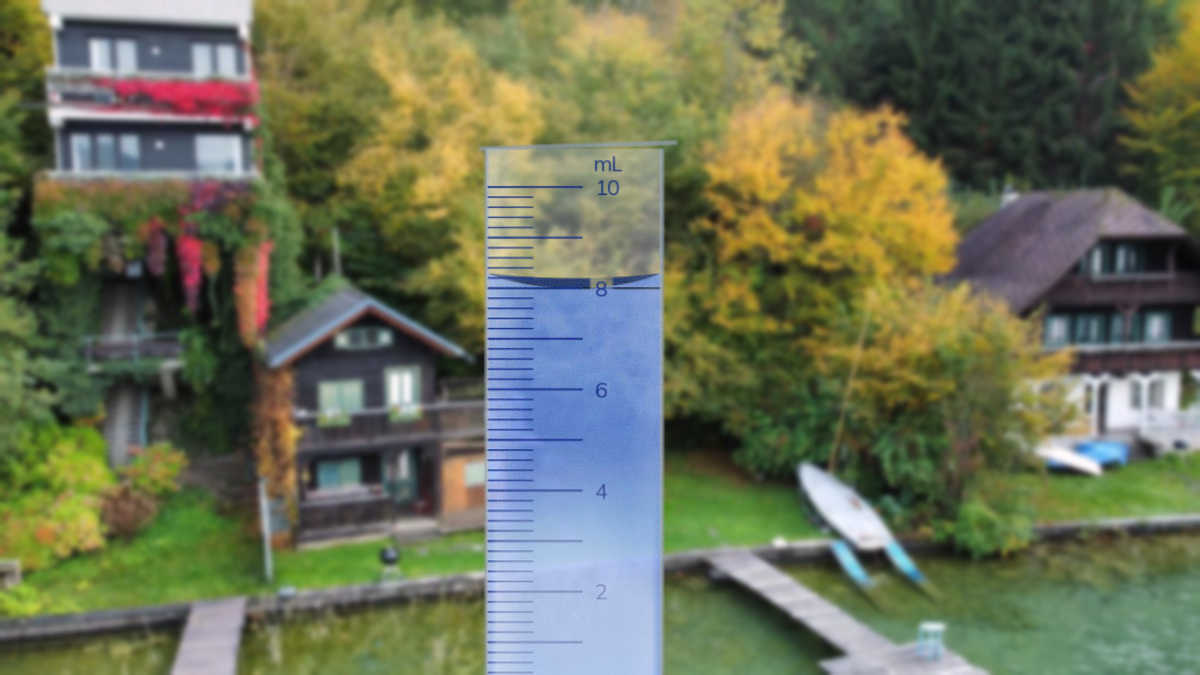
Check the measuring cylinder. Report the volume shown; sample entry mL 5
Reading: mL 8
